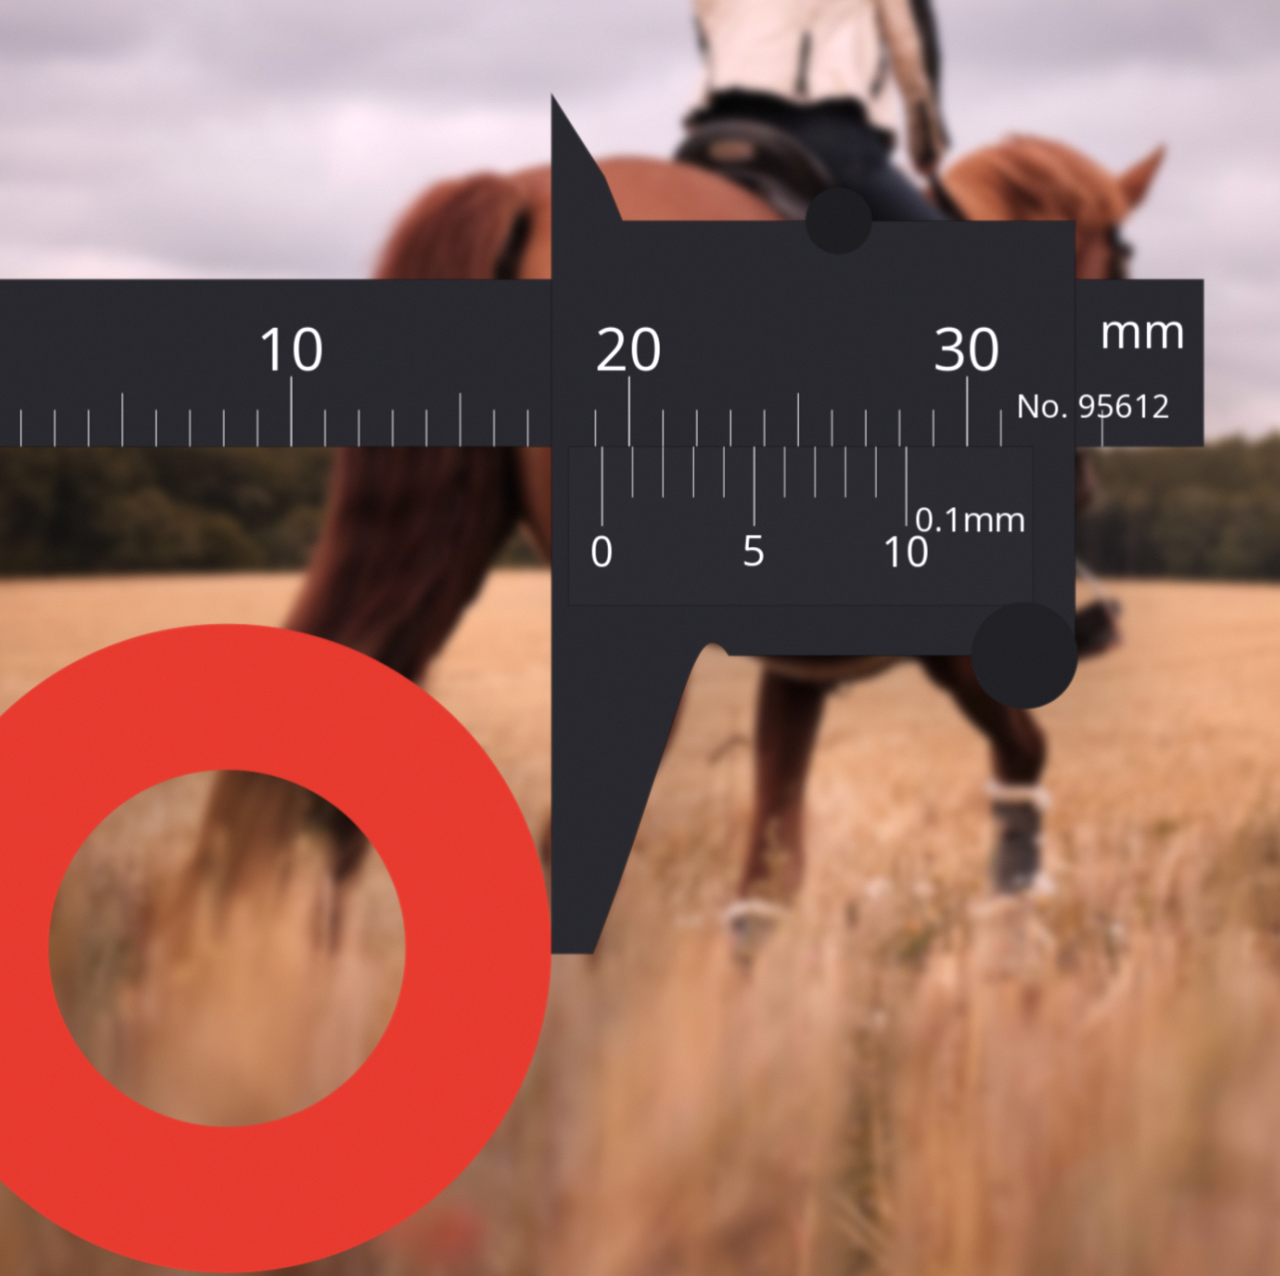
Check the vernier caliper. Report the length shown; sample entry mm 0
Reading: mm 19.2
